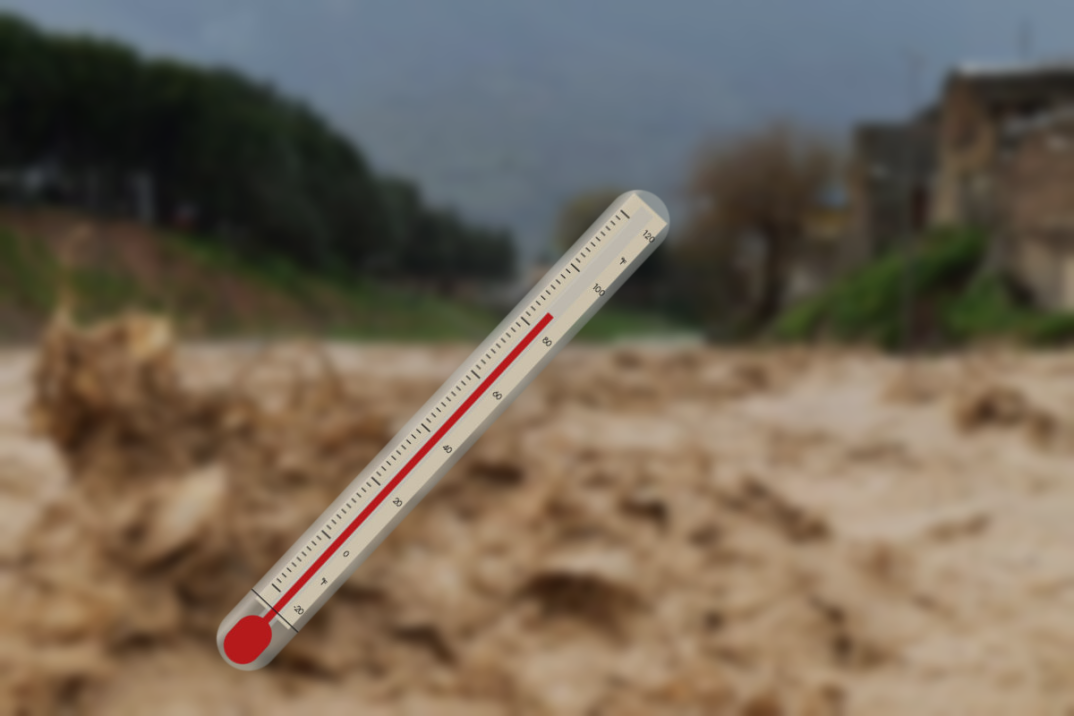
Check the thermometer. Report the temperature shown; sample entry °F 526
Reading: °F 86
